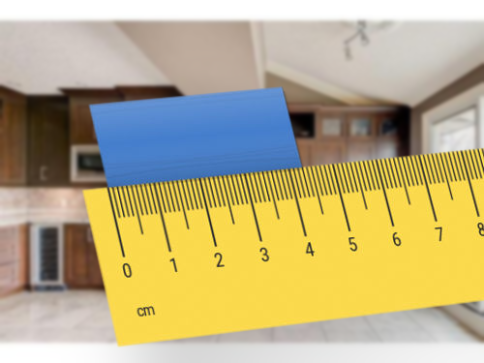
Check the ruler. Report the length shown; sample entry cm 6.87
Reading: cm 4.3
